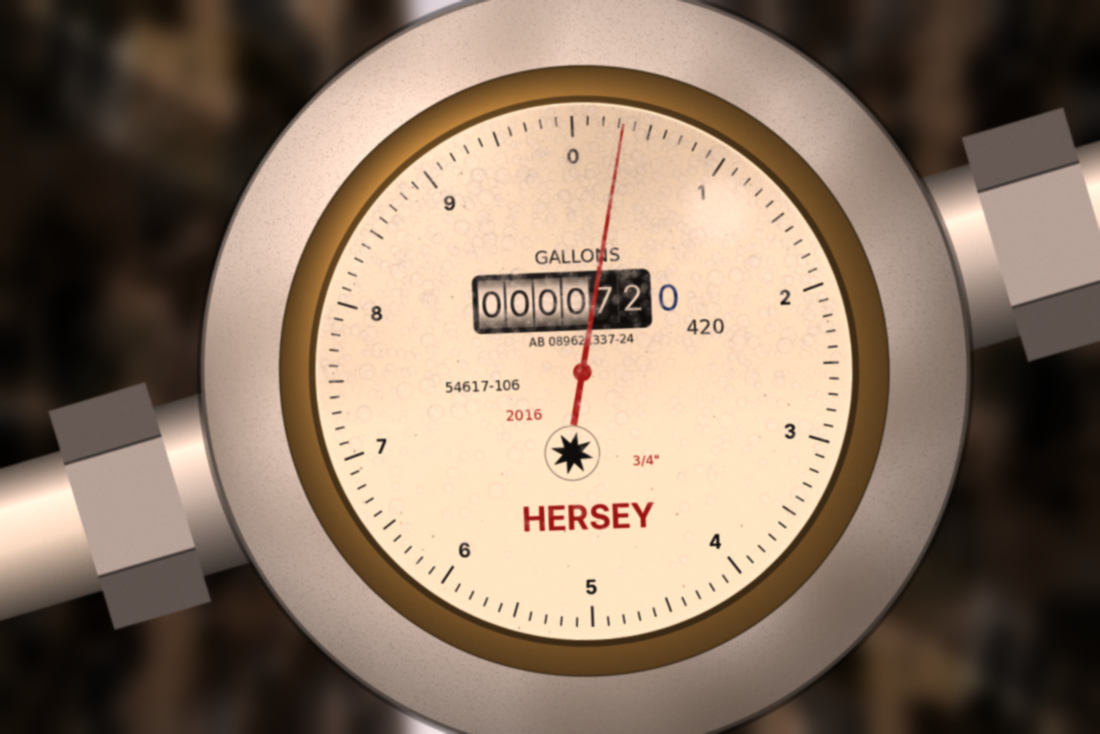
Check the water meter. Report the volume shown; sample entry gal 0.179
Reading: gal 720.3
